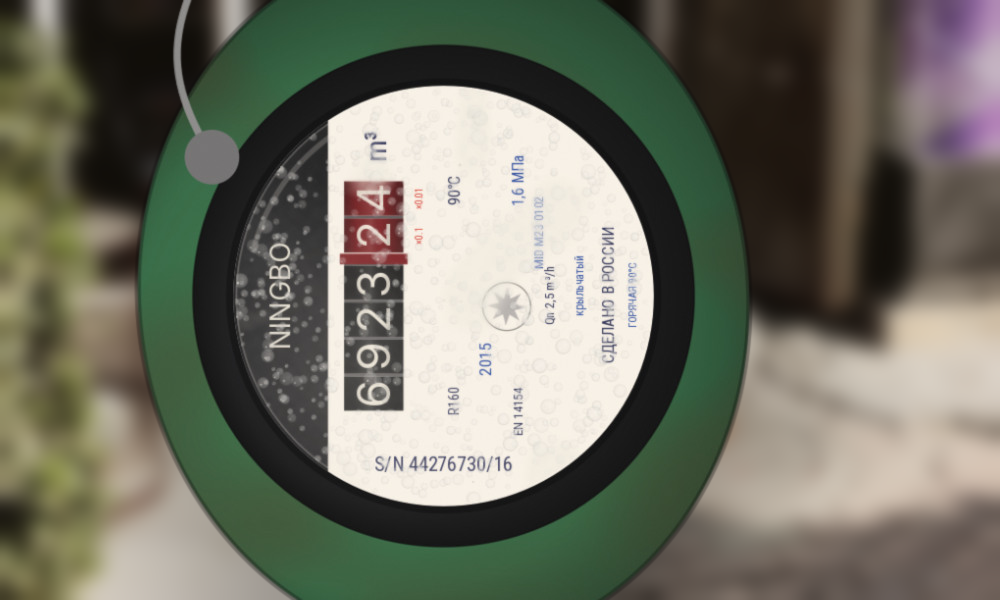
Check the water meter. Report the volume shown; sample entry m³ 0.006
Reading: m³ 6923.24
